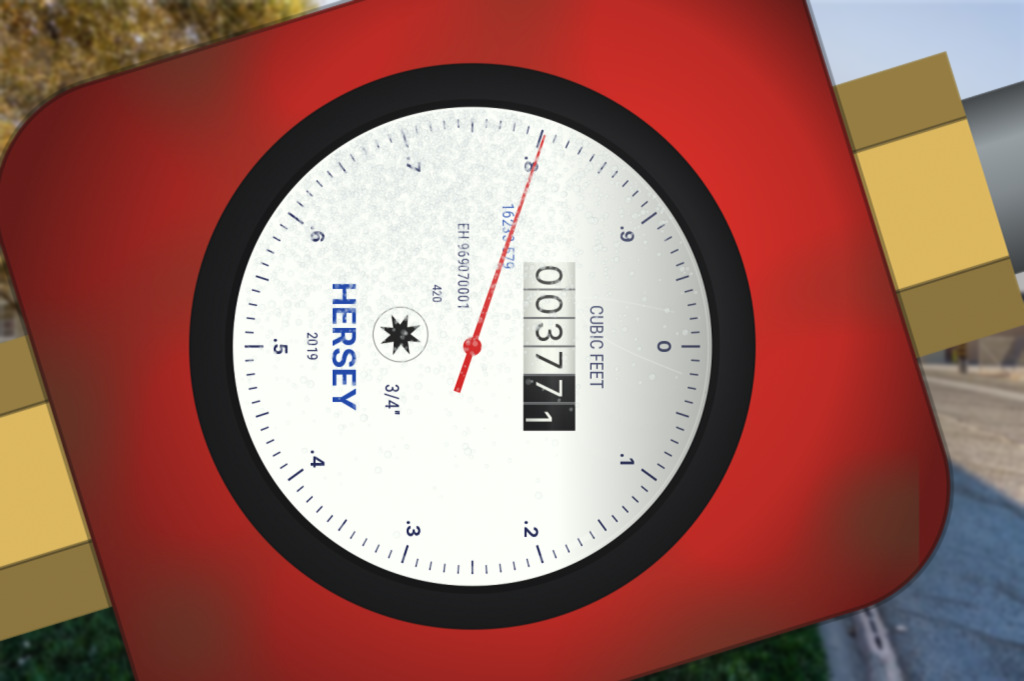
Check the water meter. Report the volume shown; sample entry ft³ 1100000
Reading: ft³ 3770.80
